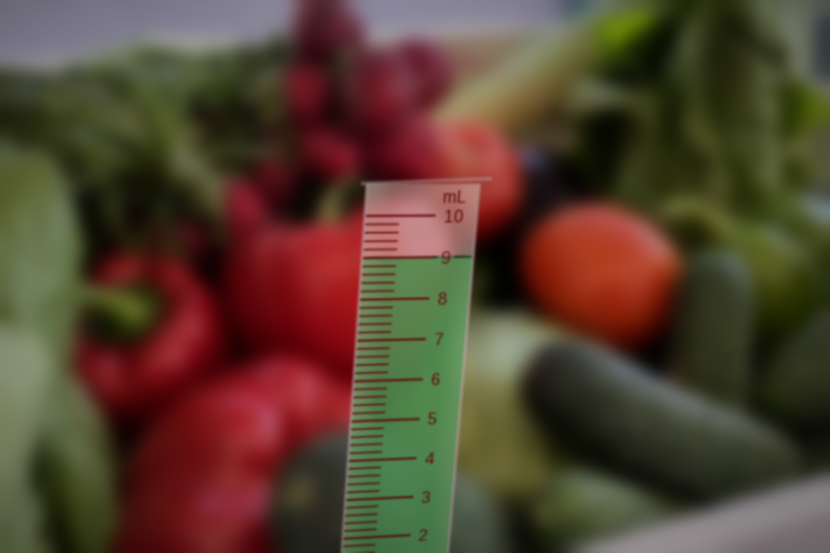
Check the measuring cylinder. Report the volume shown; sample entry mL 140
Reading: mL 9
